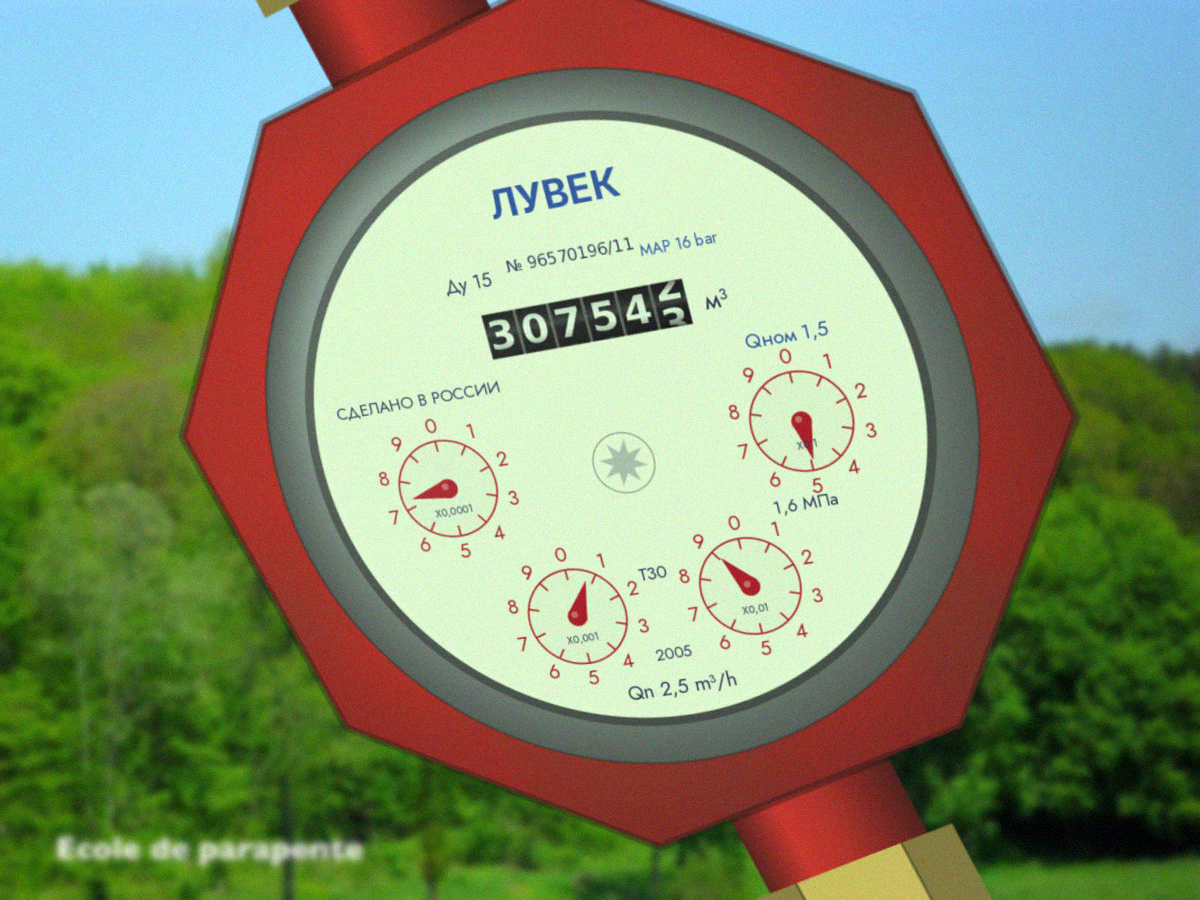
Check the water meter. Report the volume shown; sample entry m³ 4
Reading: m³ 307542.4907
